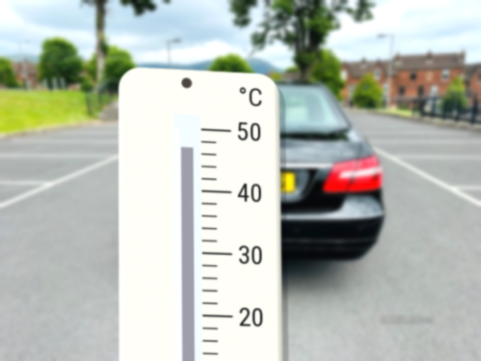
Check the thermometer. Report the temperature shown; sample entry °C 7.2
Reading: °C 47
